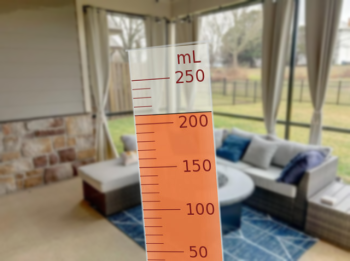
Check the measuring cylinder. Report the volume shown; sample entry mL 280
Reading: mL 210
